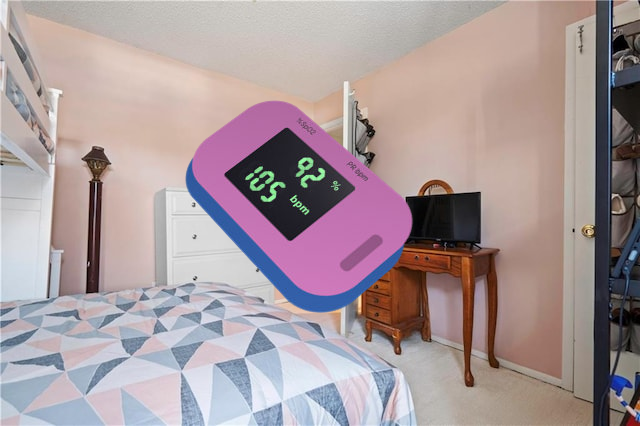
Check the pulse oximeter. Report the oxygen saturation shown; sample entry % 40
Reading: % 92
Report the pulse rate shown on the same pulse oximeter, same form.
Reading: bpm 105
